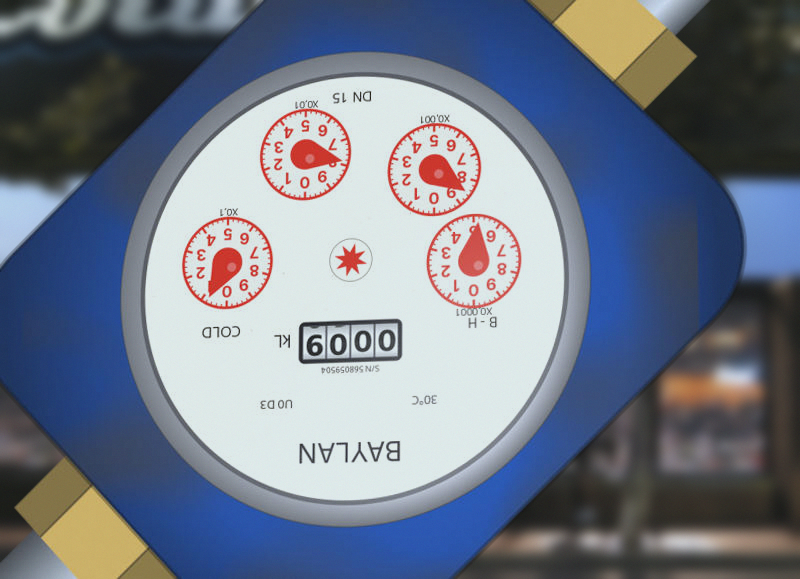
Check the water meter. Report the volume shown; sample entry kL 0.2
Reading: kL 9.0785
